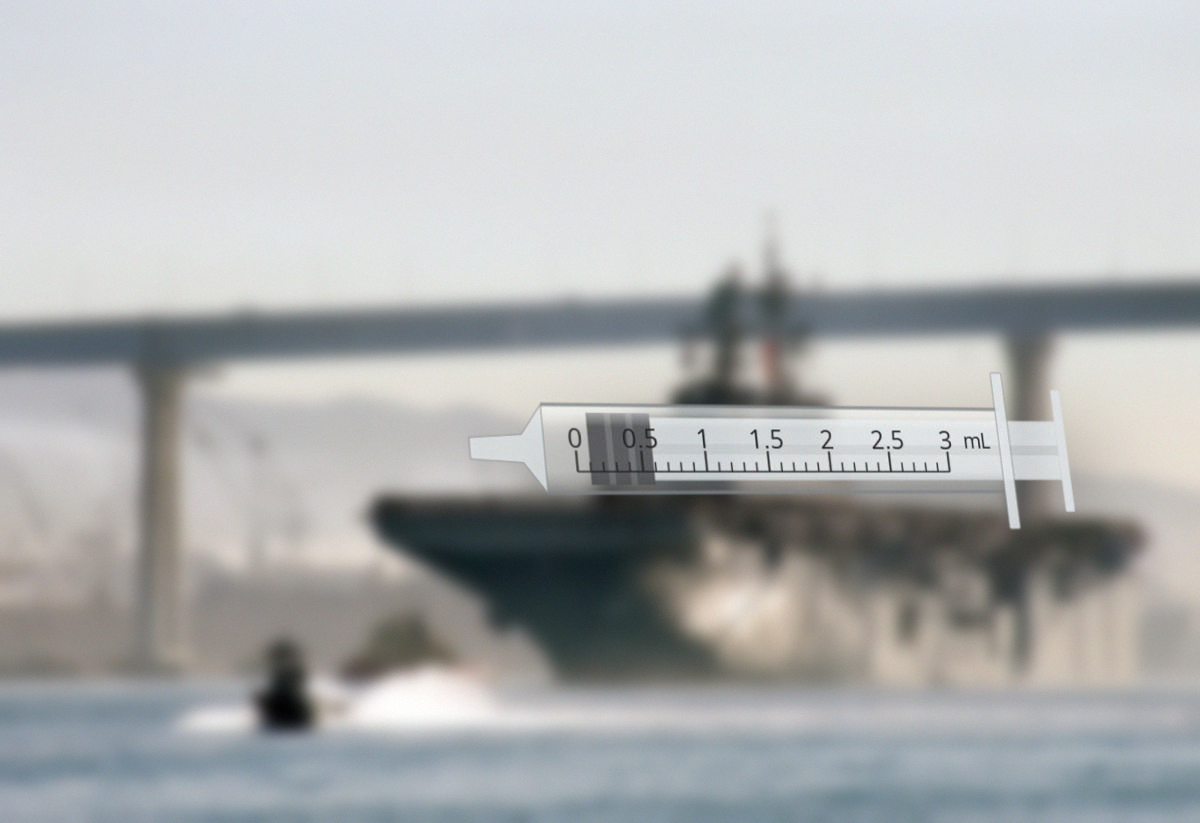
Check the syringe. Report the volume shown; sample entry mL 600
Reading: mL 0.1
